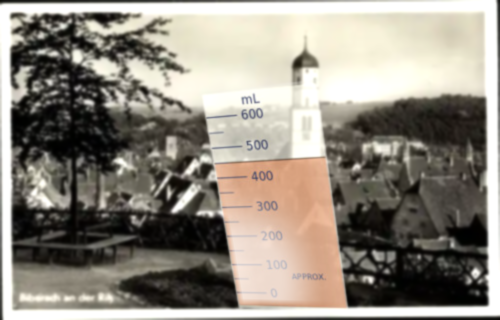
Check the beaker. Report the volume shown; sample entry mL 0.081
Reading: mL 450
